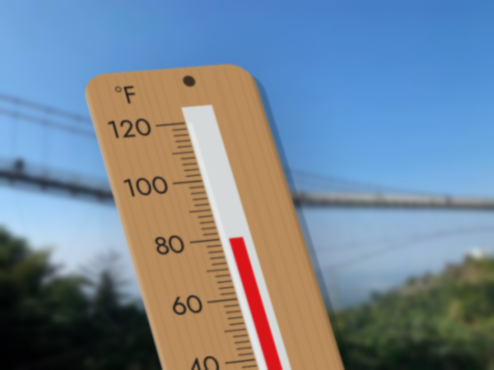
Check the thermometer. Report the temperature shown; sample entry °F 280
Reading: °F 80
